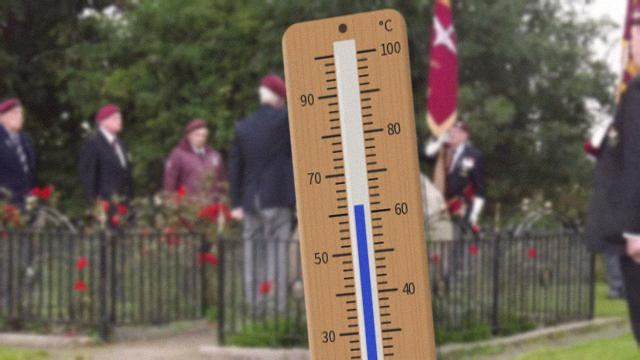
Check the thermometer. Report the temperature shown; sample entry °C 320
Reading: °C 62
